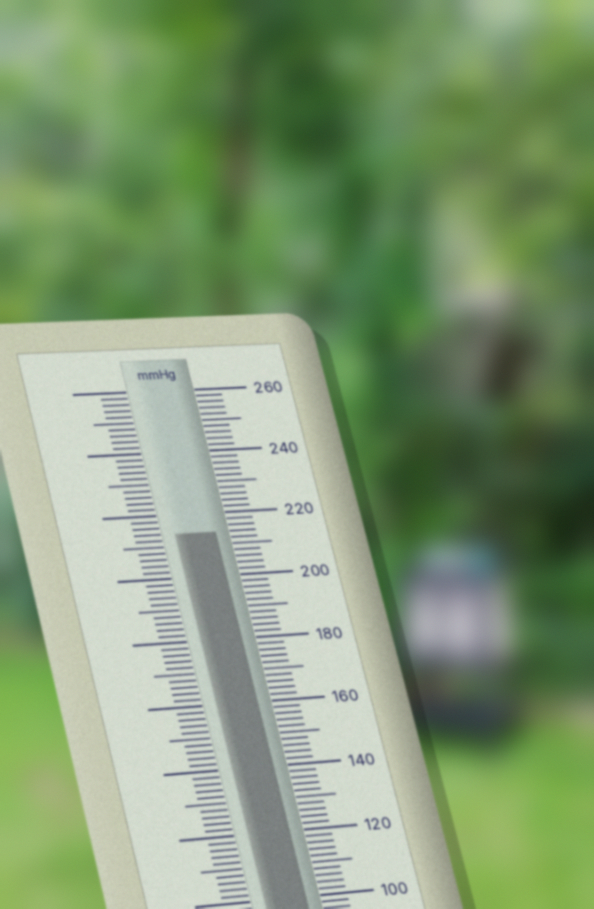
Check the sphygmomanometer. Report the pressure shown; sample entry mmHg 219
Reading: mmHg 214
